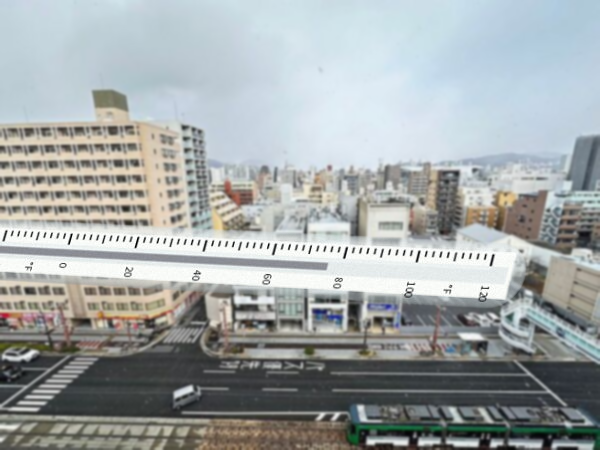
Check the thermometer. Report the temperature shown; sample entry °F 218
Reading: °F 76
